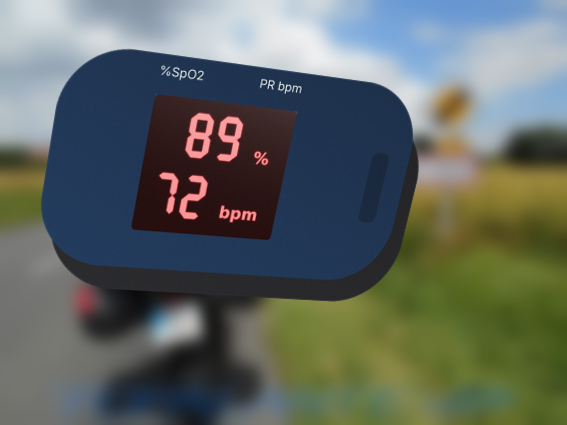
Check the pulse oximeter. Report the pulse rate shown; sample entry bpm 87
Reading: bpm 72
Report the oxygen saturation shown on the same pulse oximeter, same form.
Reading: % 89
